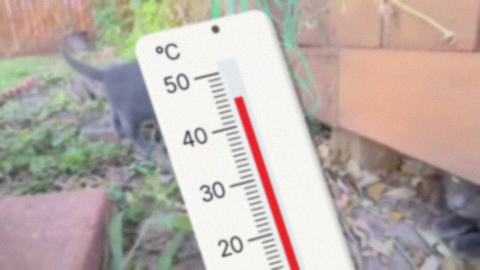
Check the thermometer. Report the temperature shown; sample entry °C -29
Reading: °C 45
